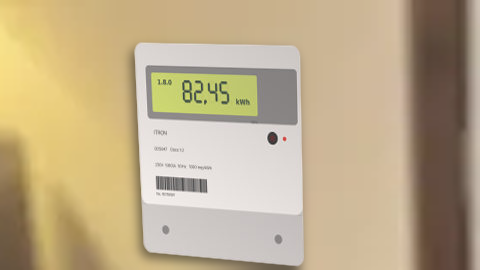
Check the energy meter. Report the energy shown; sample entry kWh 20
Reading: kWh 82.45
